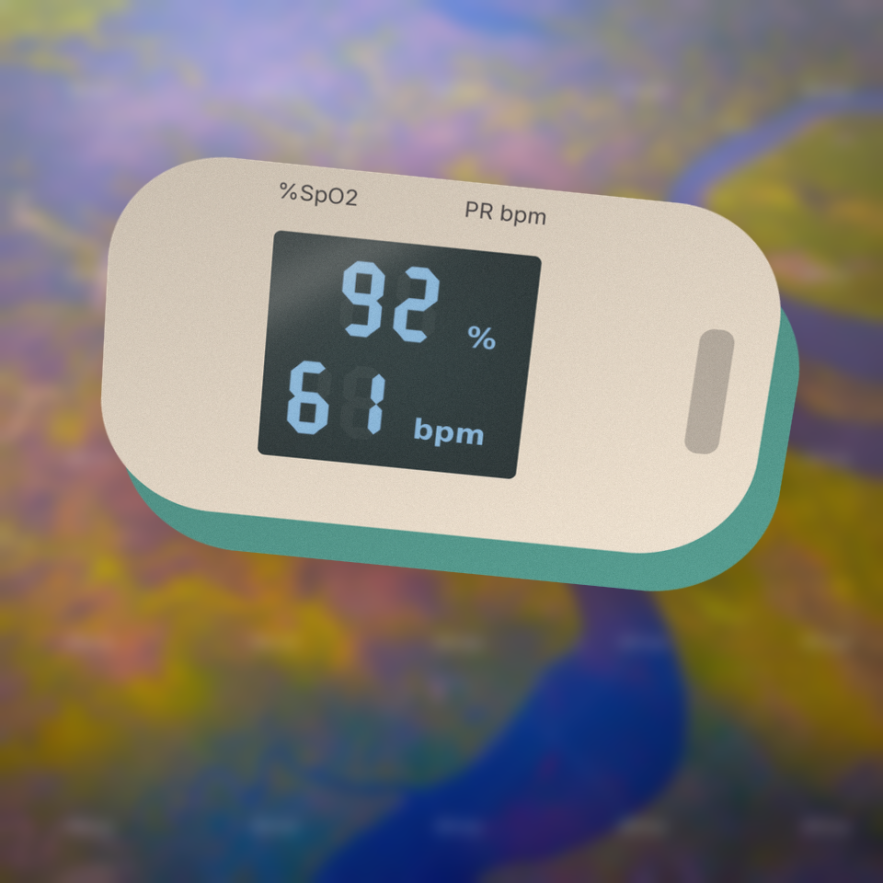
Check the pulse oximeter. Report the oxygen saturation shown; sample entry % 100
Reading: % 92
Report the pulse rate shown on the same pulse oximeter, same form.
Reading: bpm 61
